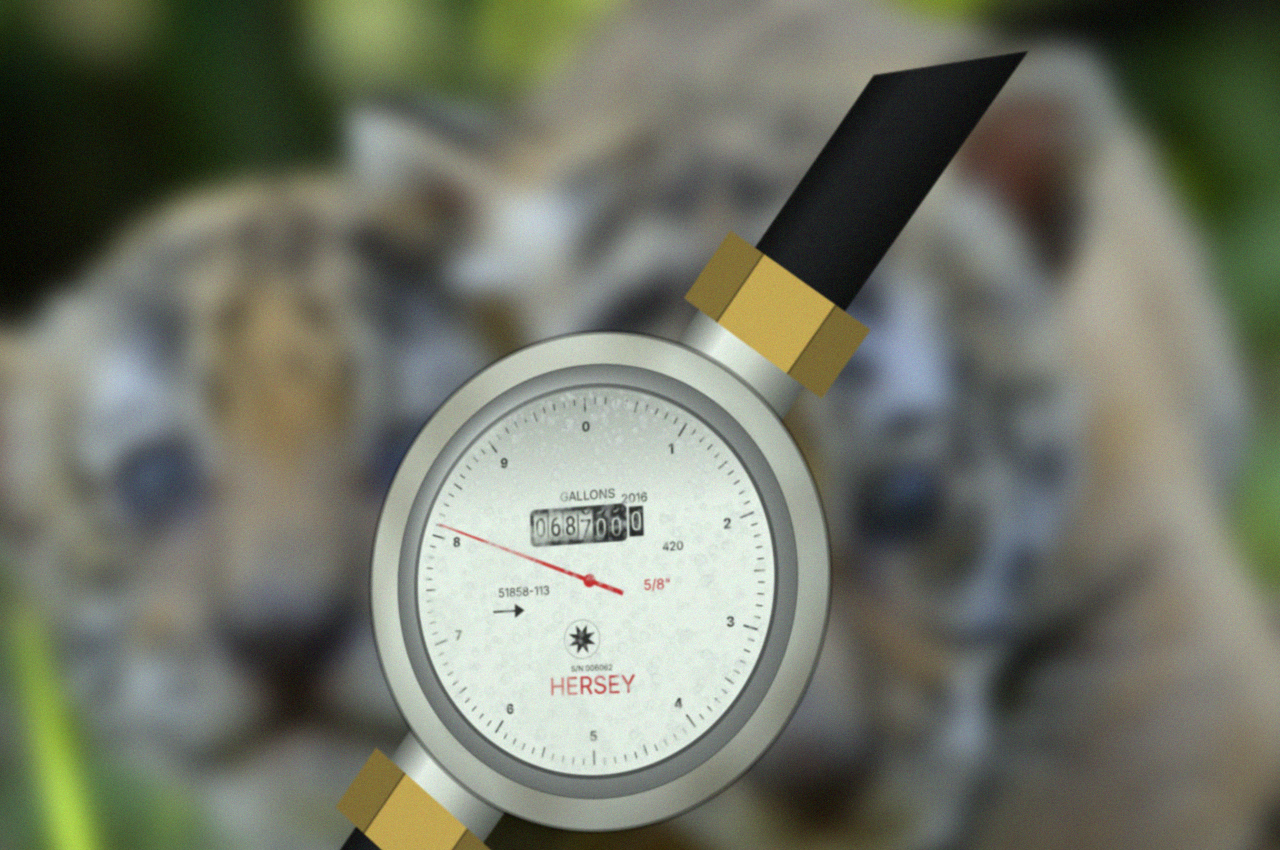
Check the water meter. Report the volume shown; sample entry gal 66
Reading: gal 686998.1
